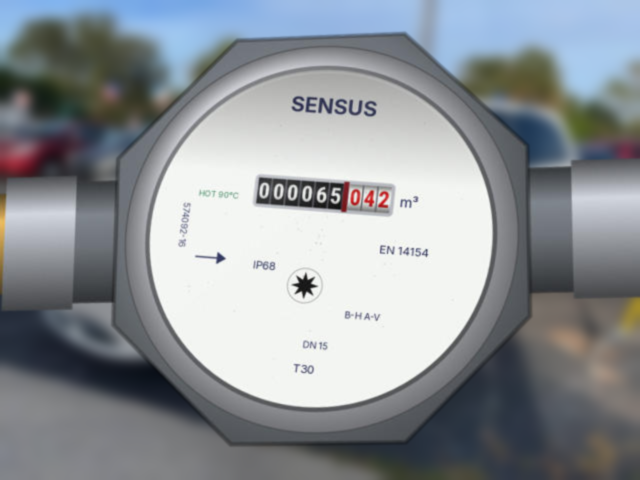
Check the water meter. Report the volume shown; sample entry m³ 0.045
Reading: m³ 65.042
